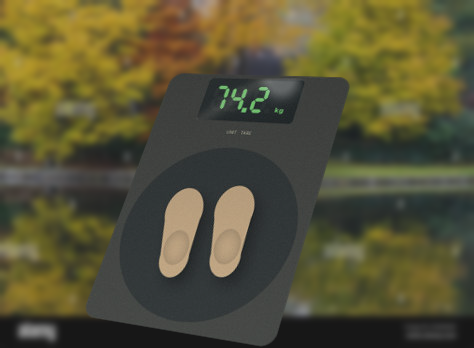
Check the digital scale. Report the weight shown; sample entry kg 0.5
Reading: kg 74.2
